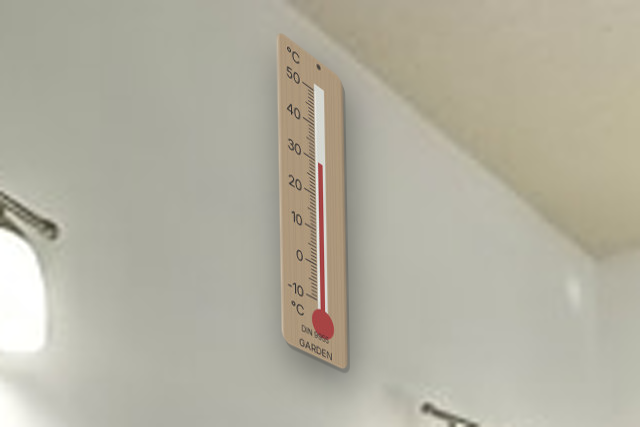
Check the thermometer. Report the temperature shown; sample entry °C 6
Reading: °C 30
